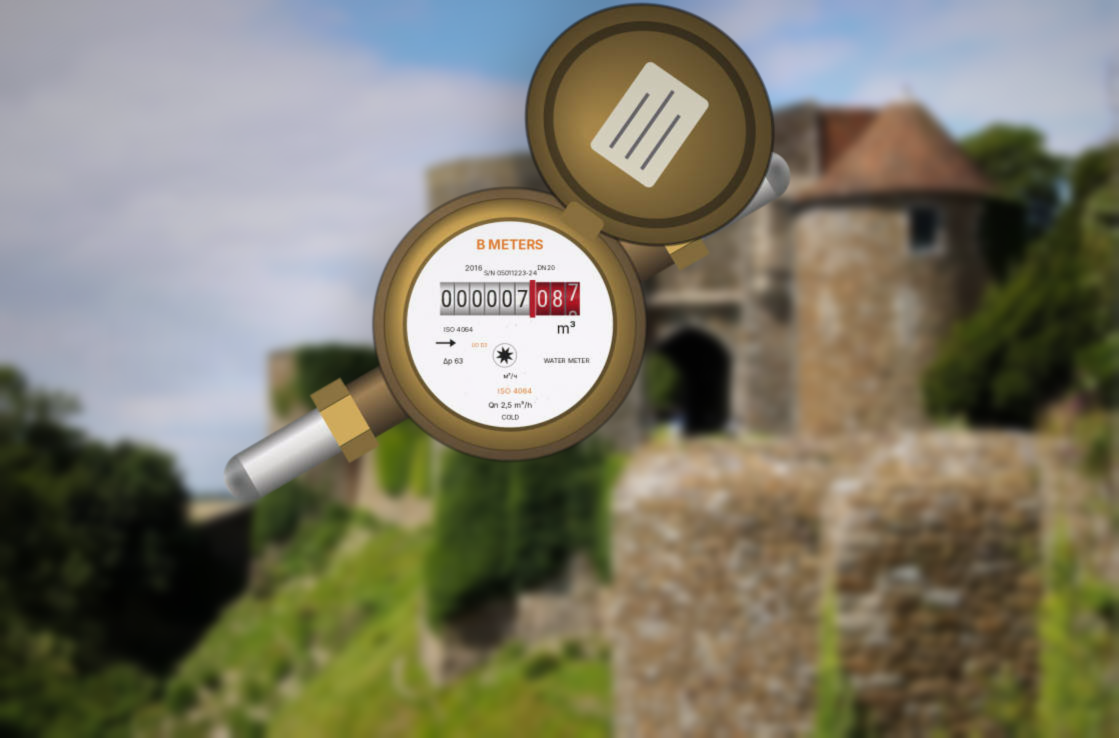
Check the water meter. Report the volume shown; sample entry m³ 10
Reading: m³ 7.087
